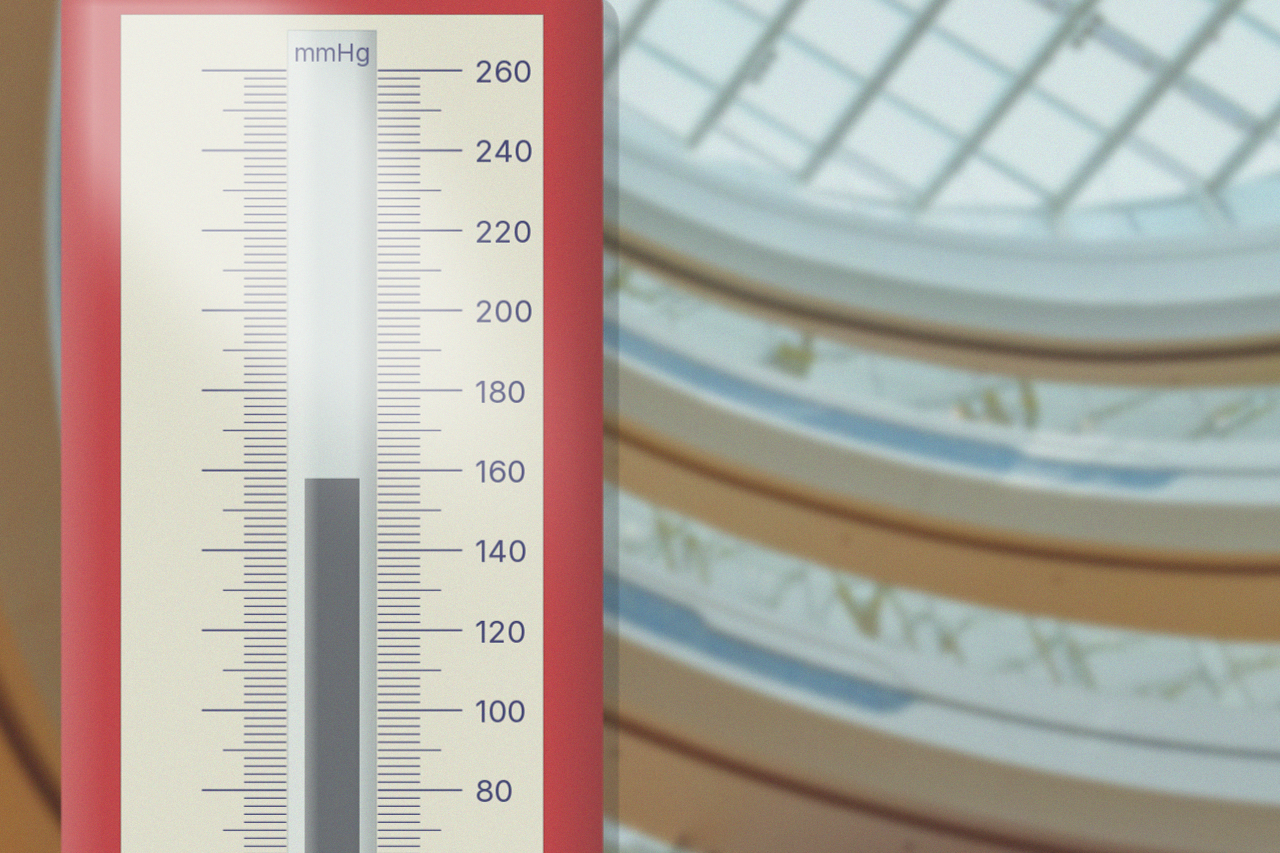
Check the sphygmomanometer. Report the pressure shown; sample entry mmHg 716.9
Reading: mmHg 158
